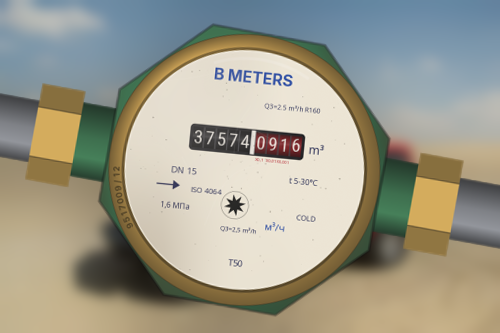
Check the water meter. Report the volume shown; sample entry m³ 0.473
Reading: m³ 37574.0916
